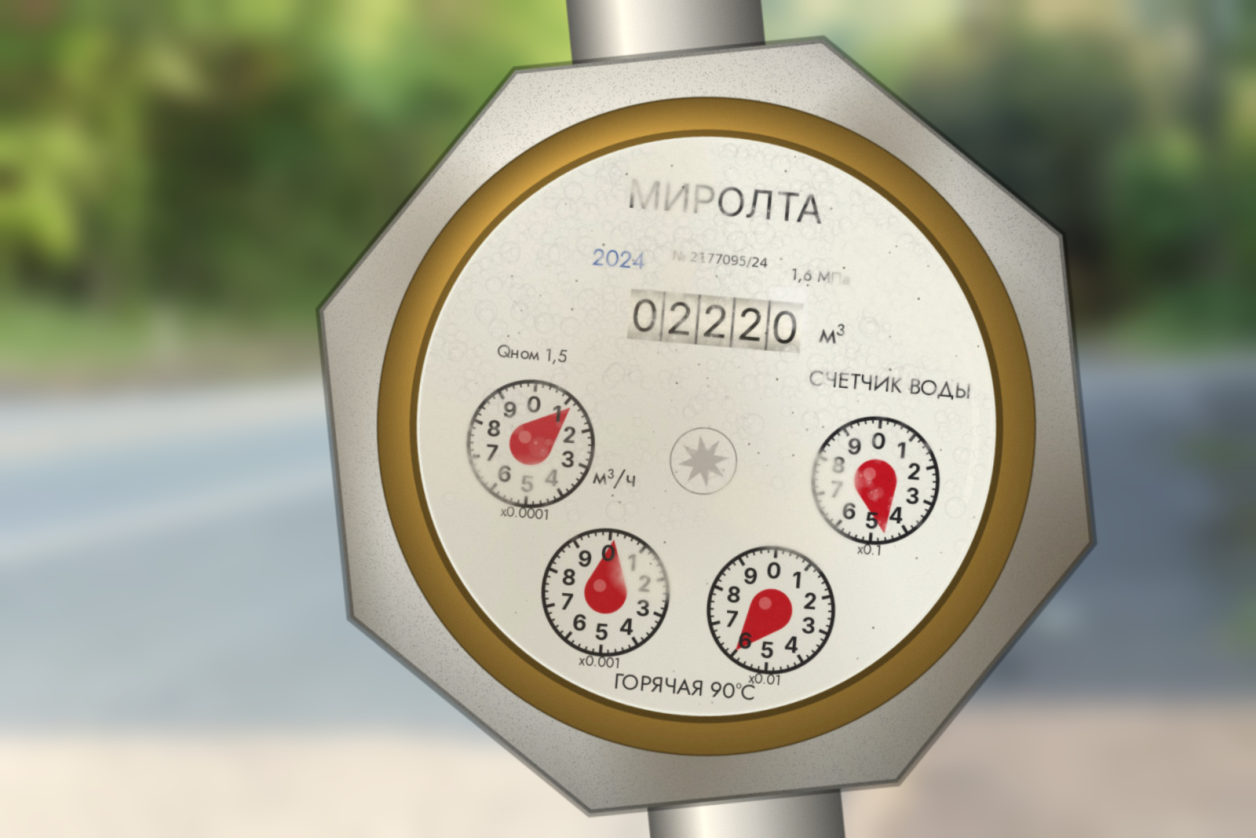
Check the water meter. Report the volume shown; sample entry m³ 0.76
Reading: m³ 2220.4601
